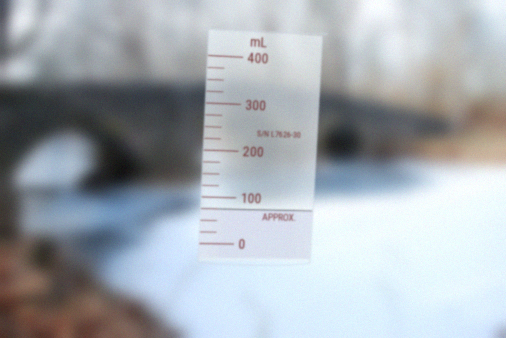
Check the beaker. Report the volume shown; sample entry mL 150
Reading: mL 75
